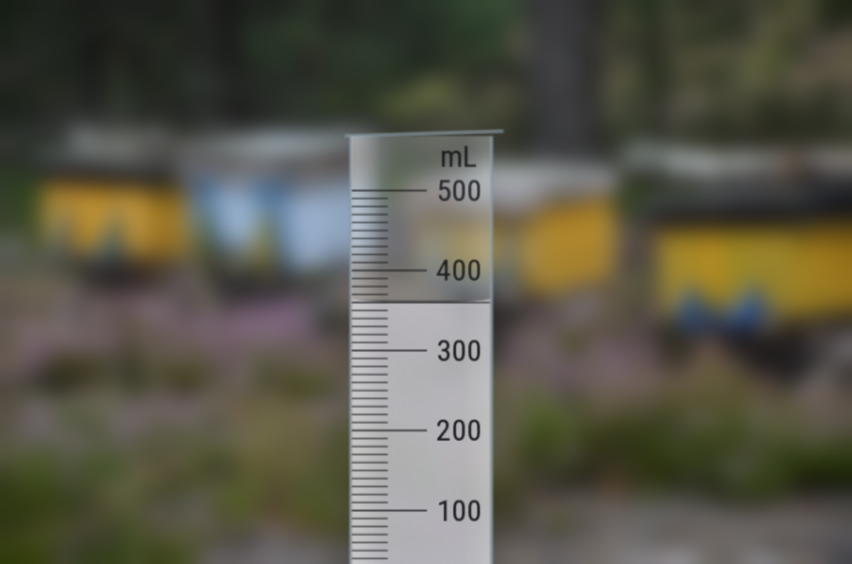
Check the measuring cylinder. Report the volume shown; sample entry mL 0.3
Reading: mL 360
